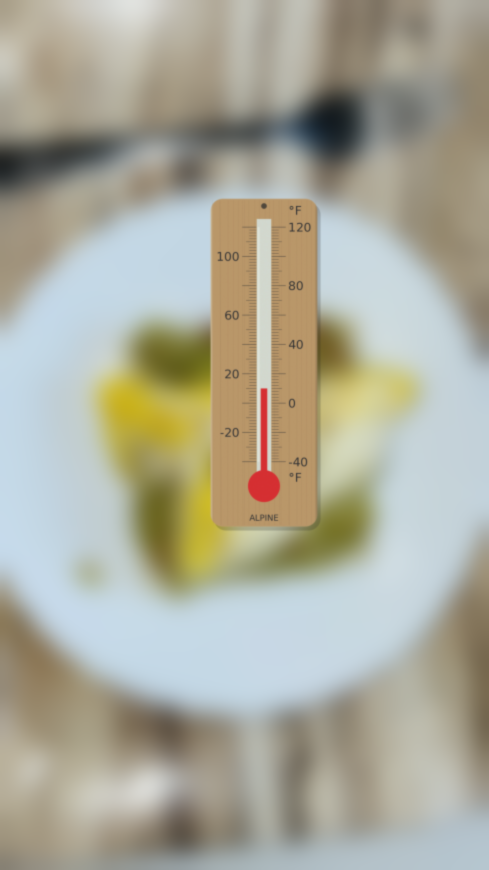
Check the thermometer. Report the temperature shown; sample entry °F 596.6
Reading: °F 10
